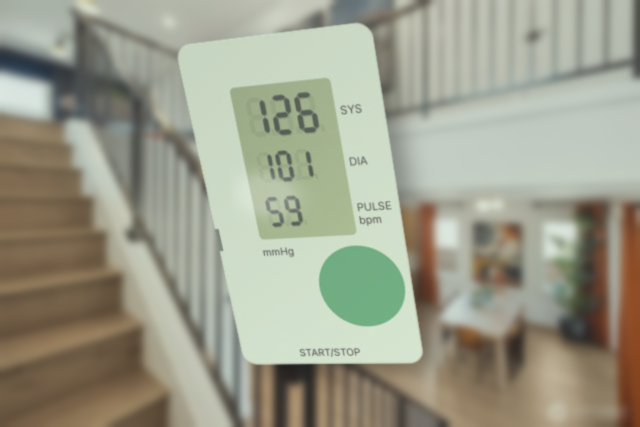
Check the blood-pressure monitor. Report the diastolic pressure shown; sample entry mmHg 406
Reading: mmHg 101
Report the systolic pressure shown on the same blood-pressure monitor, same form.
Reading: mmHg 126
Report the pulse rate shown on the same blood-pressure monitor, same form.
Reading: bpm 59
